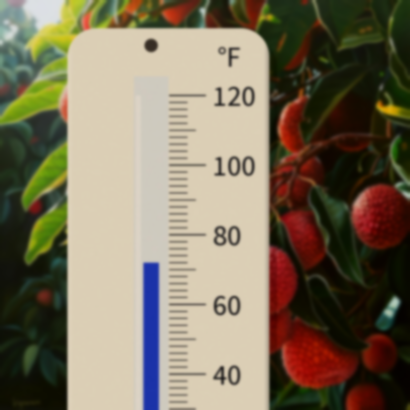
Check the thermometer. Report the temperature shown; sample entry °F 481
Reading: °F 72
